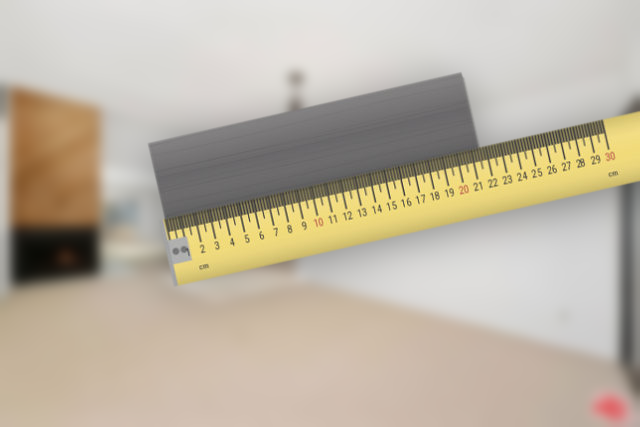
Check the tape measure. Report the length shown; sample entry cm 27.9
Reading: cm 21.5
